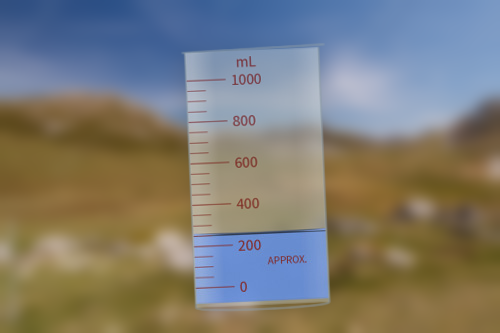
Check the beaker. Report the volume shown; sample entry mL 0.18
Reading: mL 250
